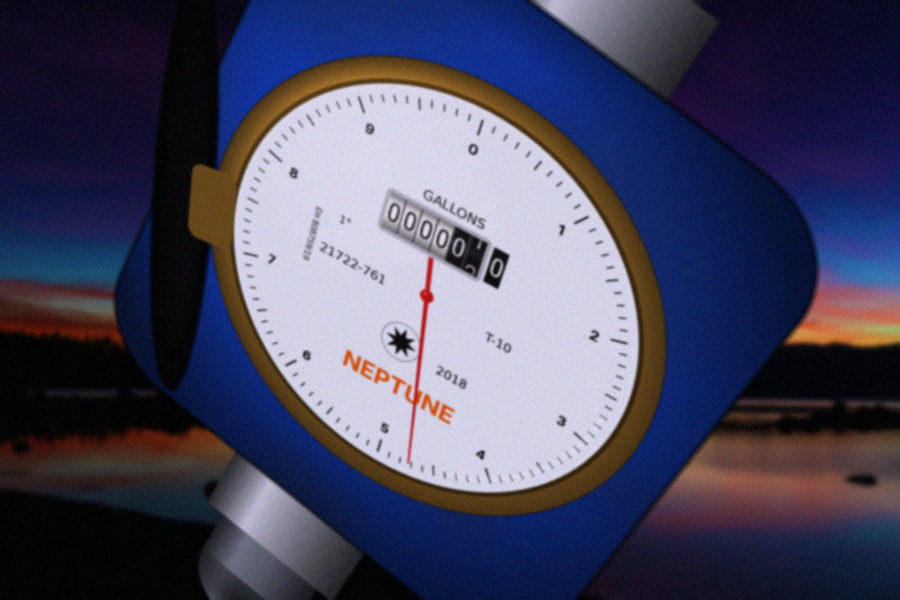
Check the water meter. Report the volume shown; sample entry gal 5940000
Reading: gal 14.7
